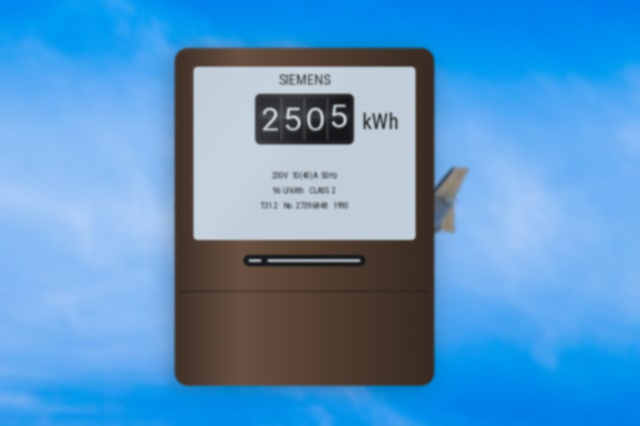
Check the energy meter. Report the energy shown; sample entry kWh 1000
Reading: kWh 2505
